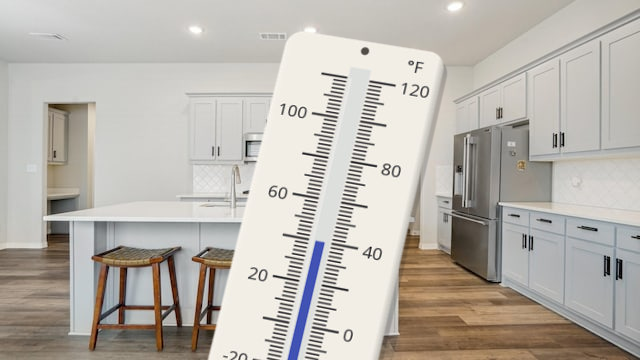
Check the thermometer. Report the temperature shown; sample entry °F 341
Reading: °F 40
